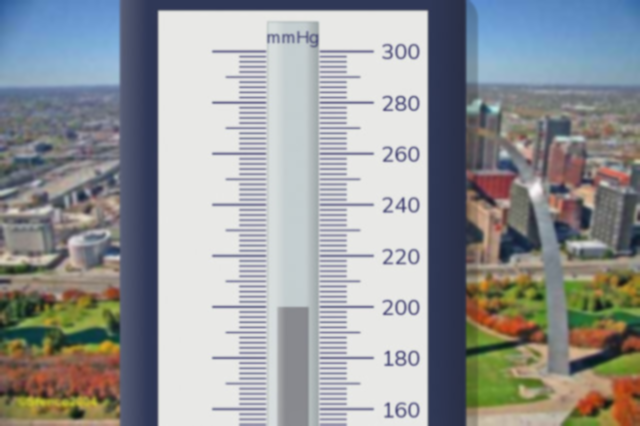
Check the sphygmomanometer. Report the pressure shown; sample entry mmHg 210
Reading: mmHg 200
